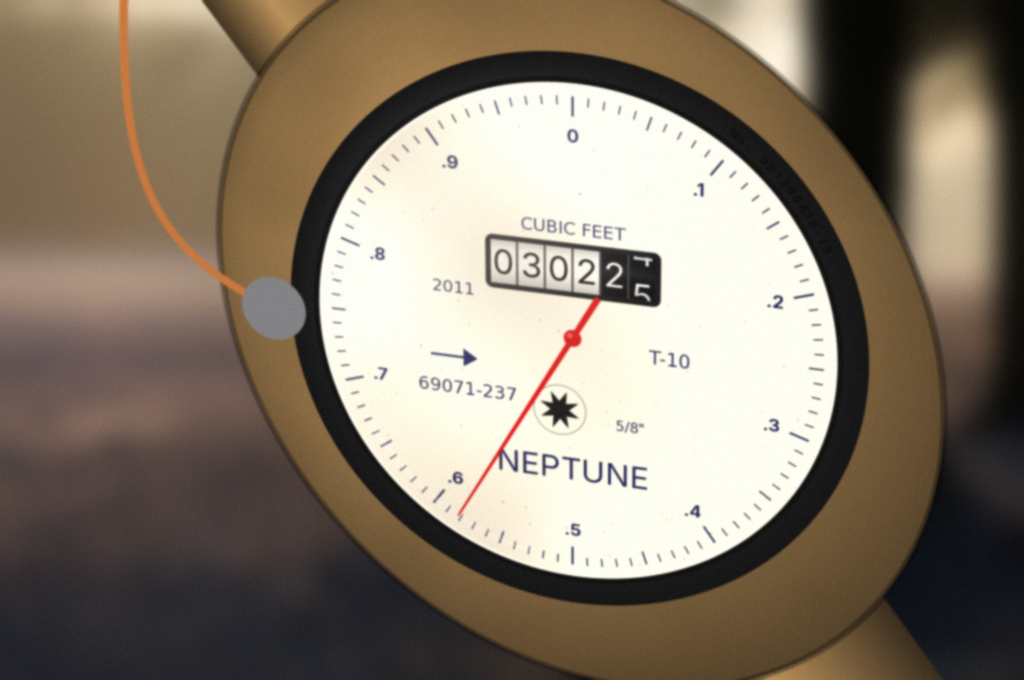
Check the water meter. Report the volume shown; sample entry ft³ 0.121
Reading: ft³ 30224.58
